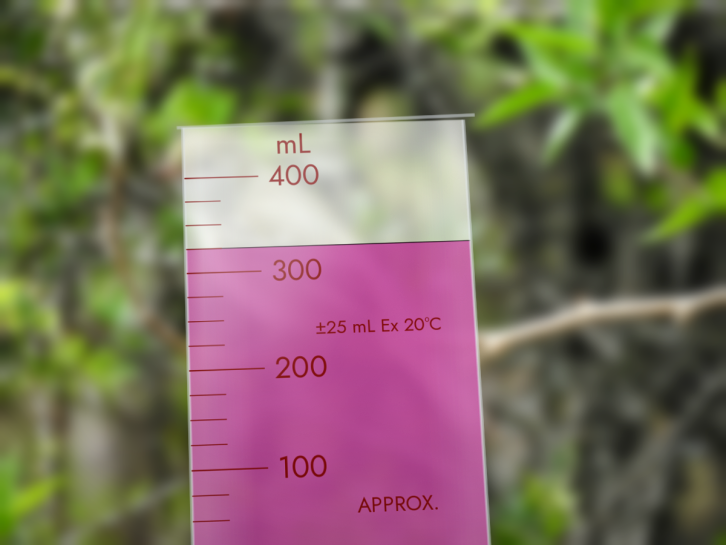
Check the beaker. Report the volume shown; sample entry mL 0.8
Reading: mL 325
